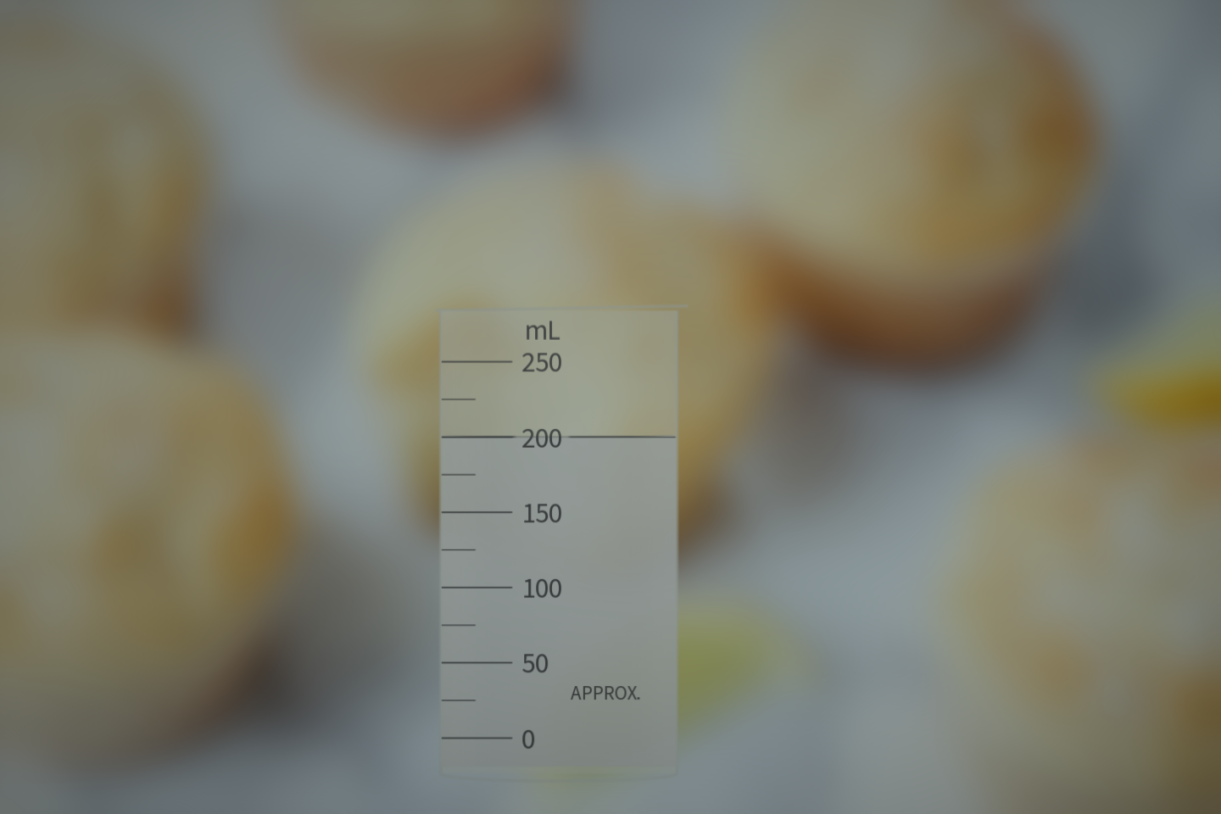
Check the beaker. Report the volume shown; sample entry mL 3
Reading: mL 200
